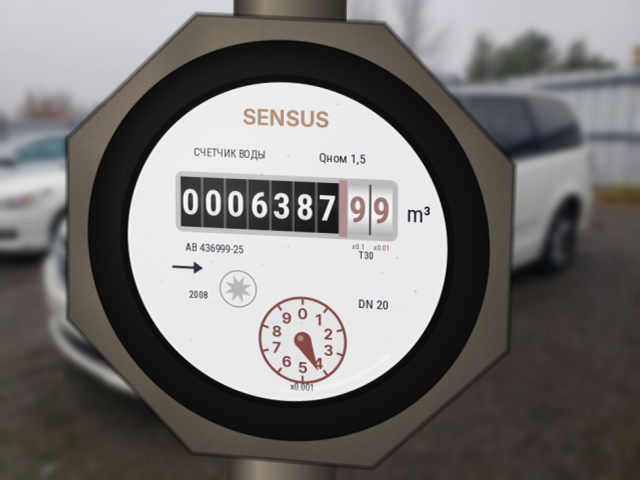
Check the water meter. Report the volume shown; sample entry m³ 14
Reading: m³ 6387.994
